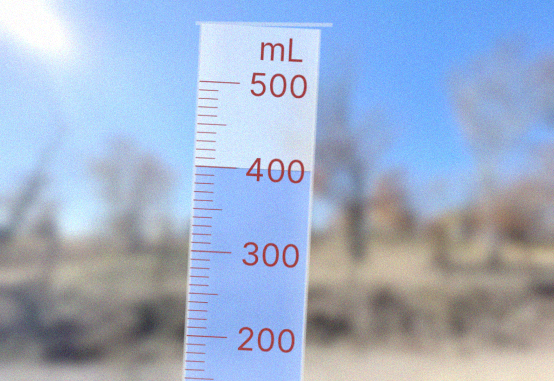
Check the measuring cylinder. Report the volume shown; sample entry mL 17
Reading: mL 400
